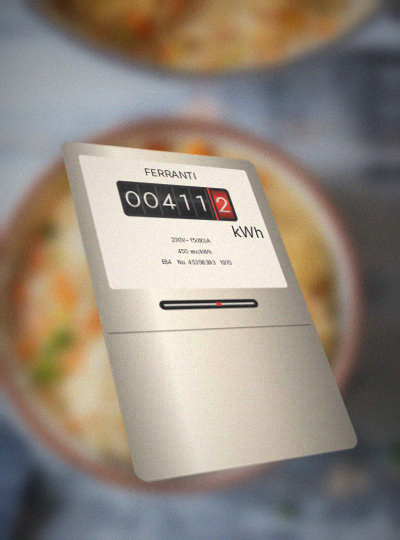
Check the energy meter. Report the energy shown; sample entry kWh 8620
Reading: kWh 411.2
